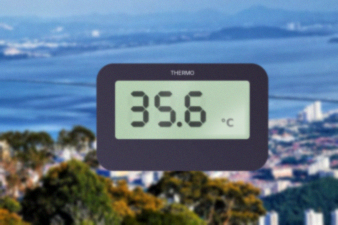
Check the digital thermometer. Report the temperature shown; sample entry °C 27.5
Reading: °C 35.6
